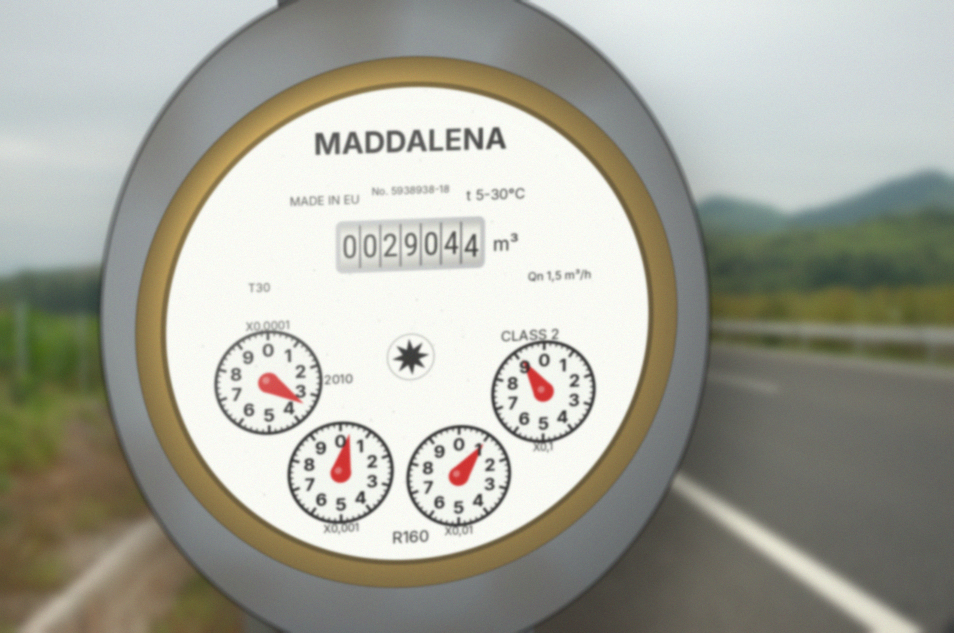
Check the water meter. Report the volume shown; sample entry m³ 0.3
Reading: m³ 29043.9103
